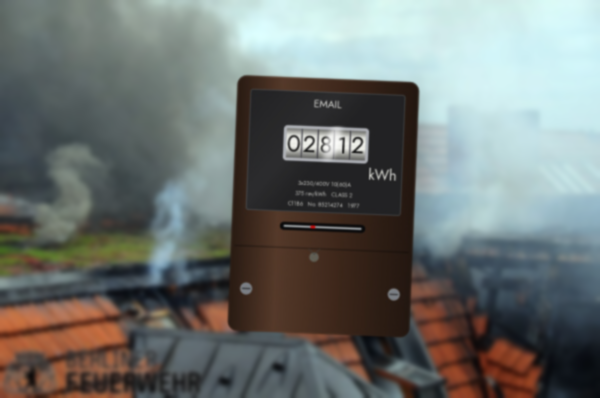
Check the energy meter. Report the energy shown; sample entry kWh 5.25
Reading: kWh 2812
